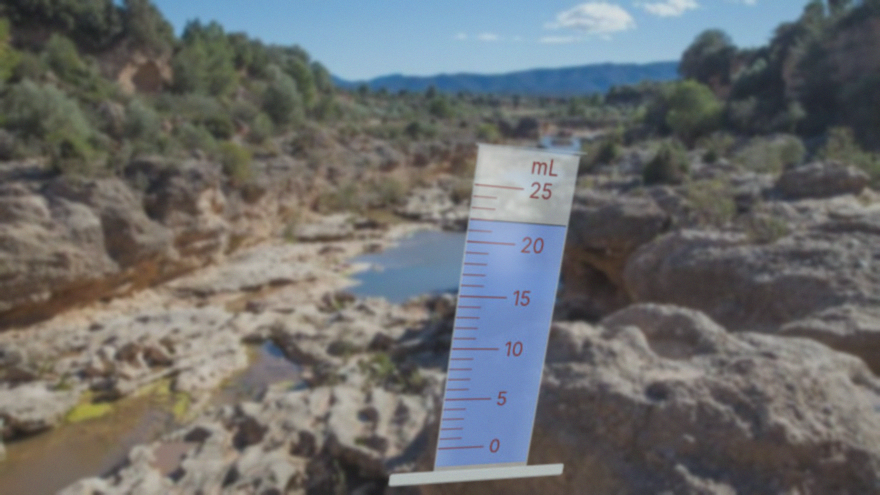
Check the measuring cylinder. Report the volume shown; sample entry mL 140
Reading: mL 22
